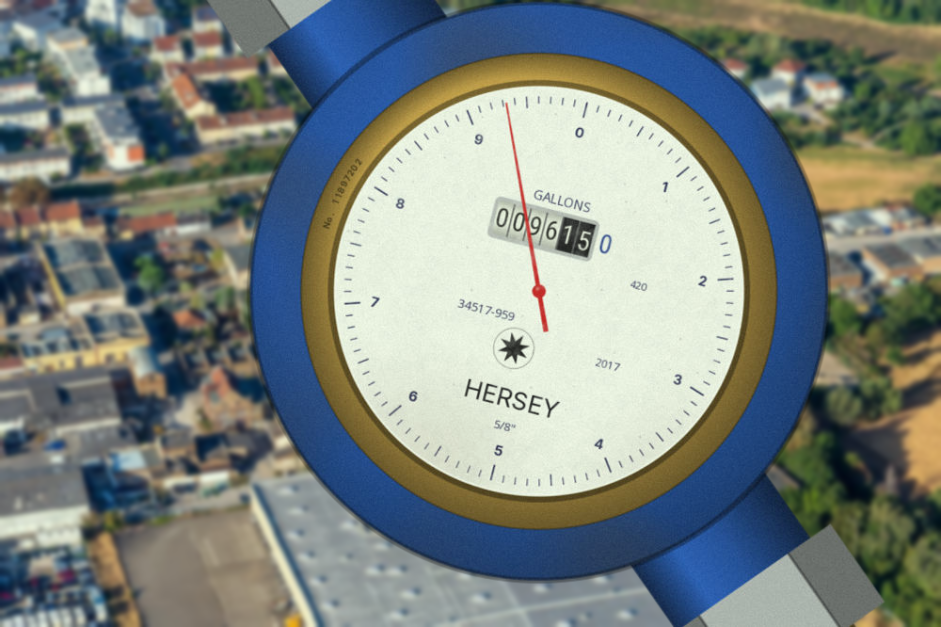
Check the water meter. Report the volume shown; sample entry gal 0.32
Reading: gal 96149.3
